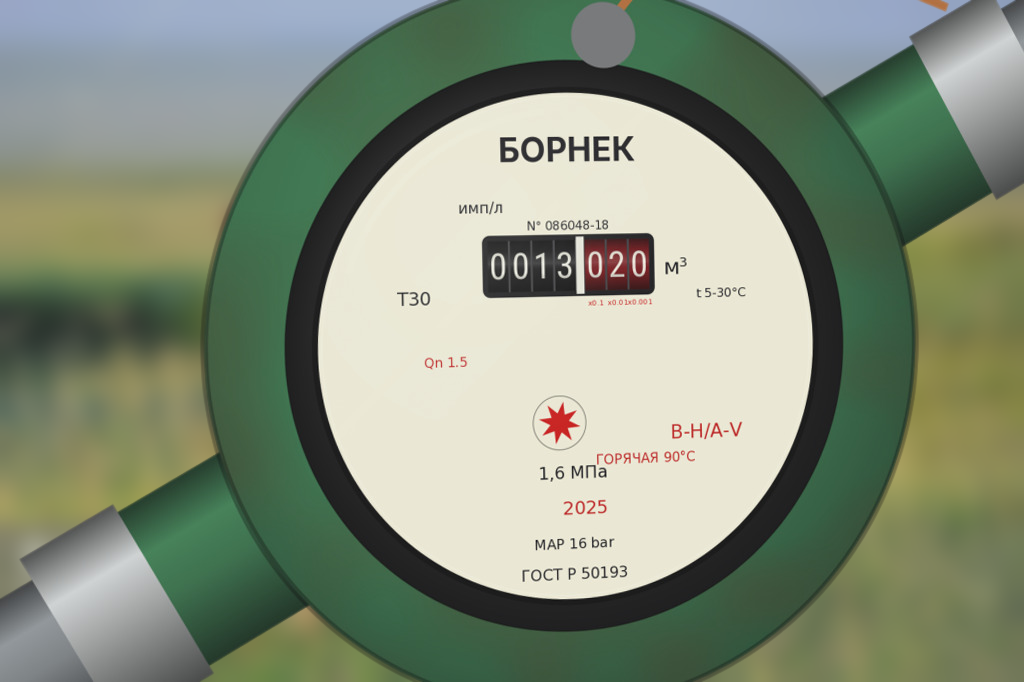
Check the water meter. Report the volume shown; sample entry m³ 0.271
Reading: m³ 13.020
